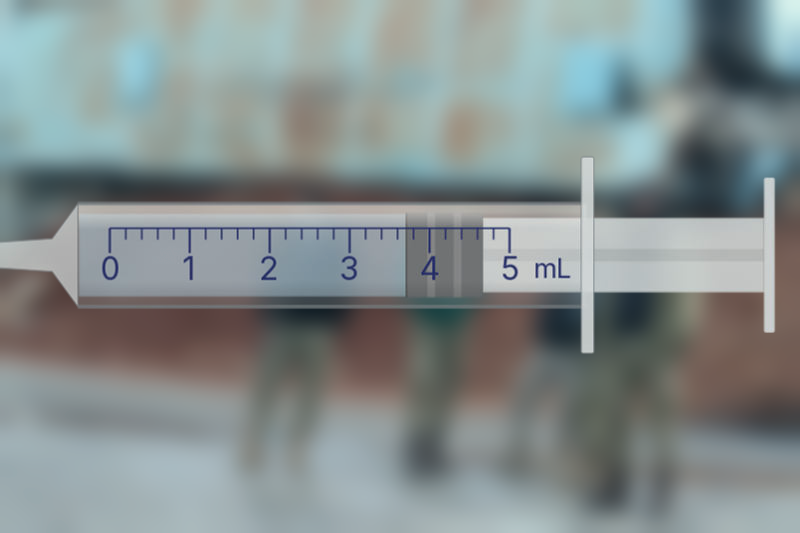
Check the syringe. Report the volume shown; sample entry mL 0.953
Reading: mL 3.7
